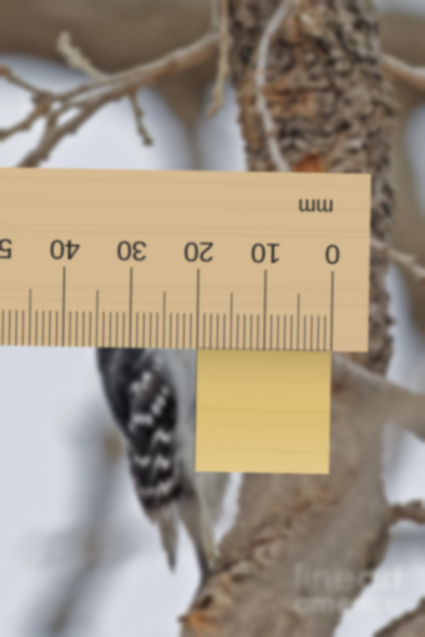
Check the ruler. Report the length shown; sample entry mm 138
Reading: mm 20
